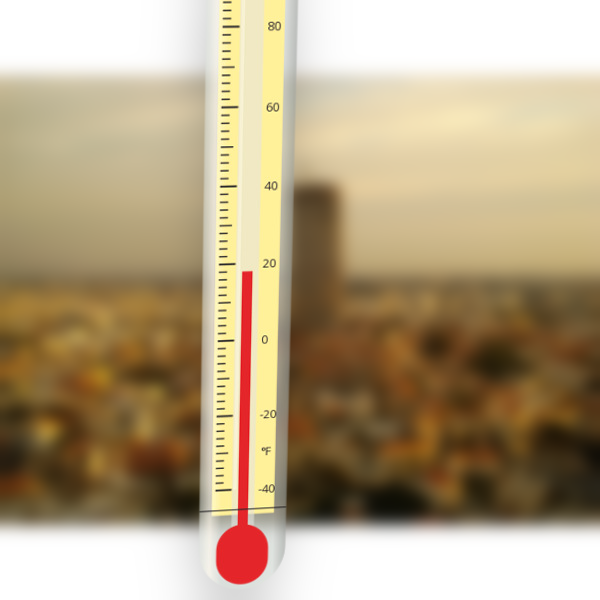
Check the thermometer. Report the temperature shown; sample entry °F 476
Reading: °F 18
